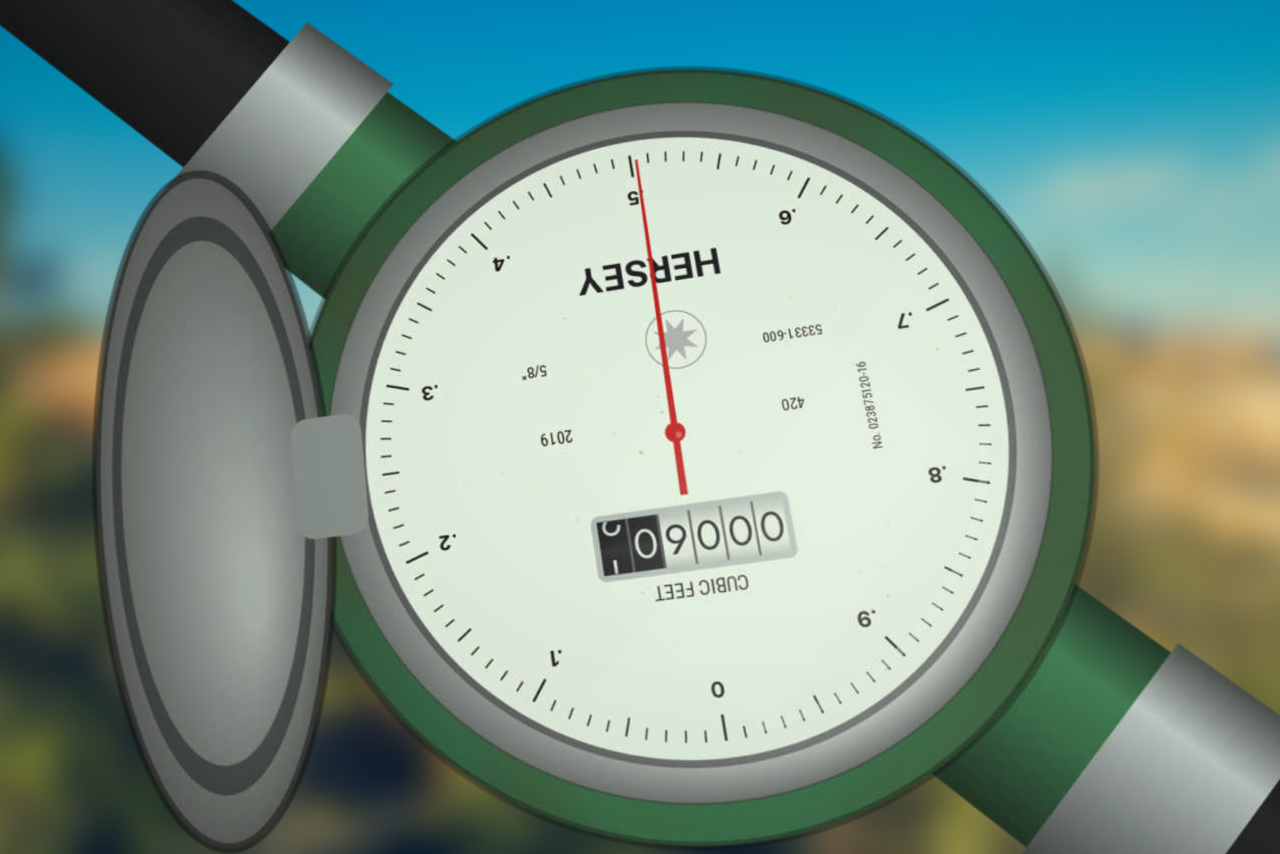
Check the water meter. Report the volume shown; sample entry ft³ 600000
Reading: ft³ 601.50
